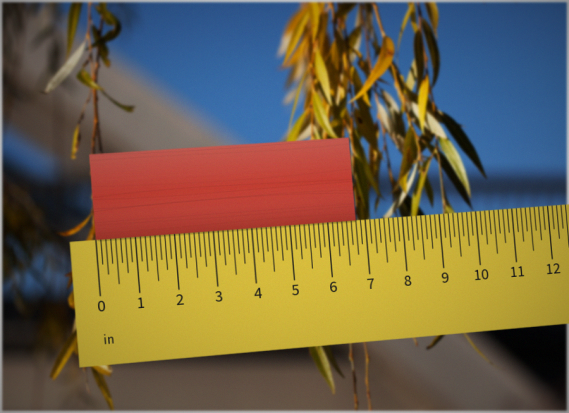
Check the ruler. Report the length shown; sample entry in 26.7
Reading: in 6.75
